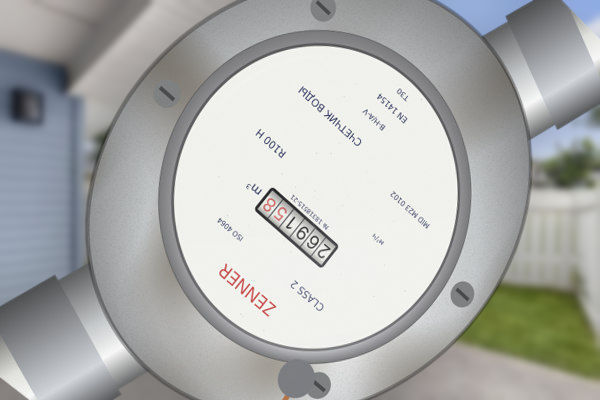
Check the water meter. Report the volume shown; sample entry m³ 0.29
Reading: m³ 2691.58
